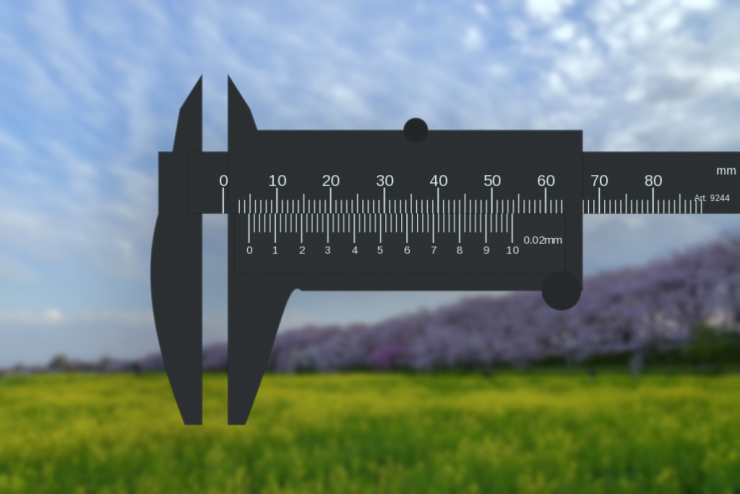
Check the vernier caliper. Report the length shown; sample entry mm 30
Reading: mm 4.8
